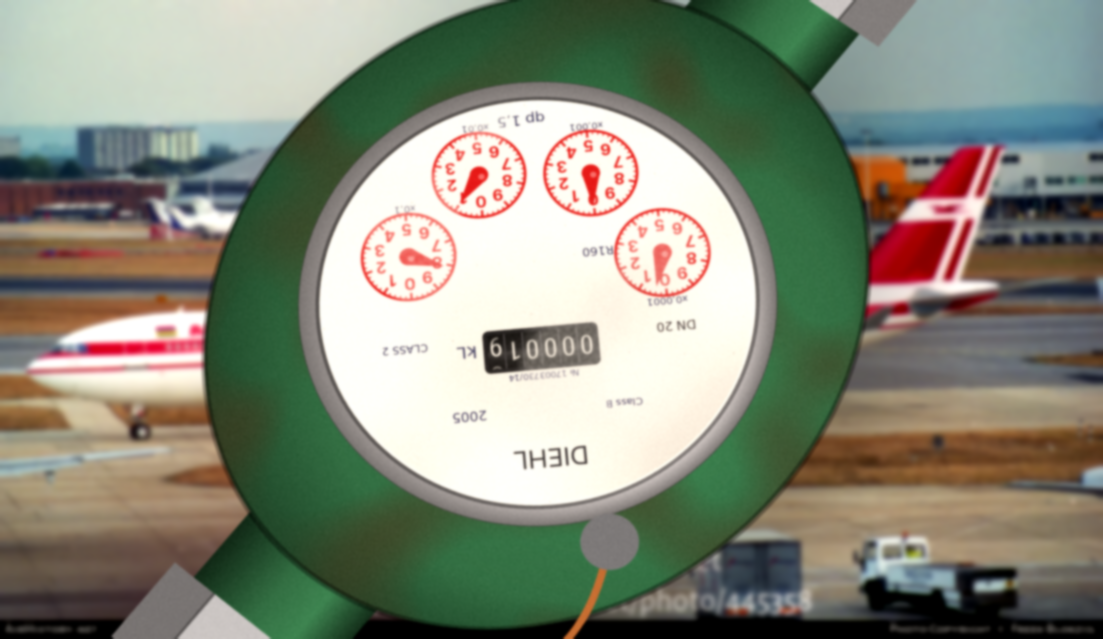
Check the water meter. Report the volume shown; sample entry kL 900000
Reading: kL 18.8100
